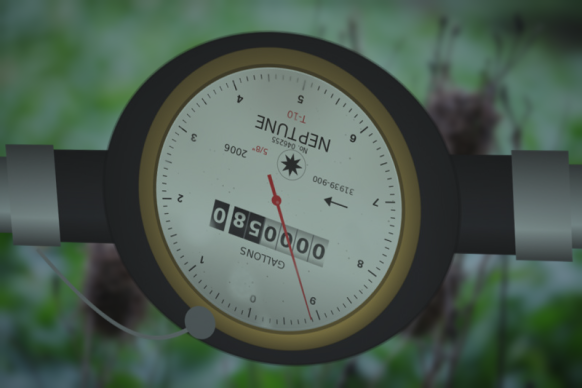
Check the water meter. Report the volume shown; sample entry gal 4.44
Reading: gal 579.1
